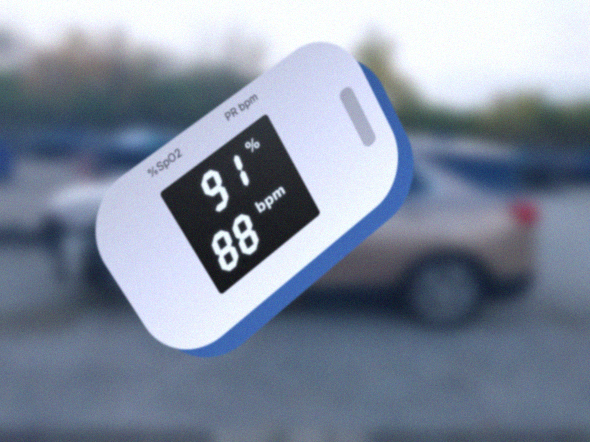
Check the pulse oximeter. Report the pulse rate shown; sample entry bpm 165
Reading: bpm 88
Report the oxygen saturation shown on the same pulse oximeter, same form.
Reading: % 91
